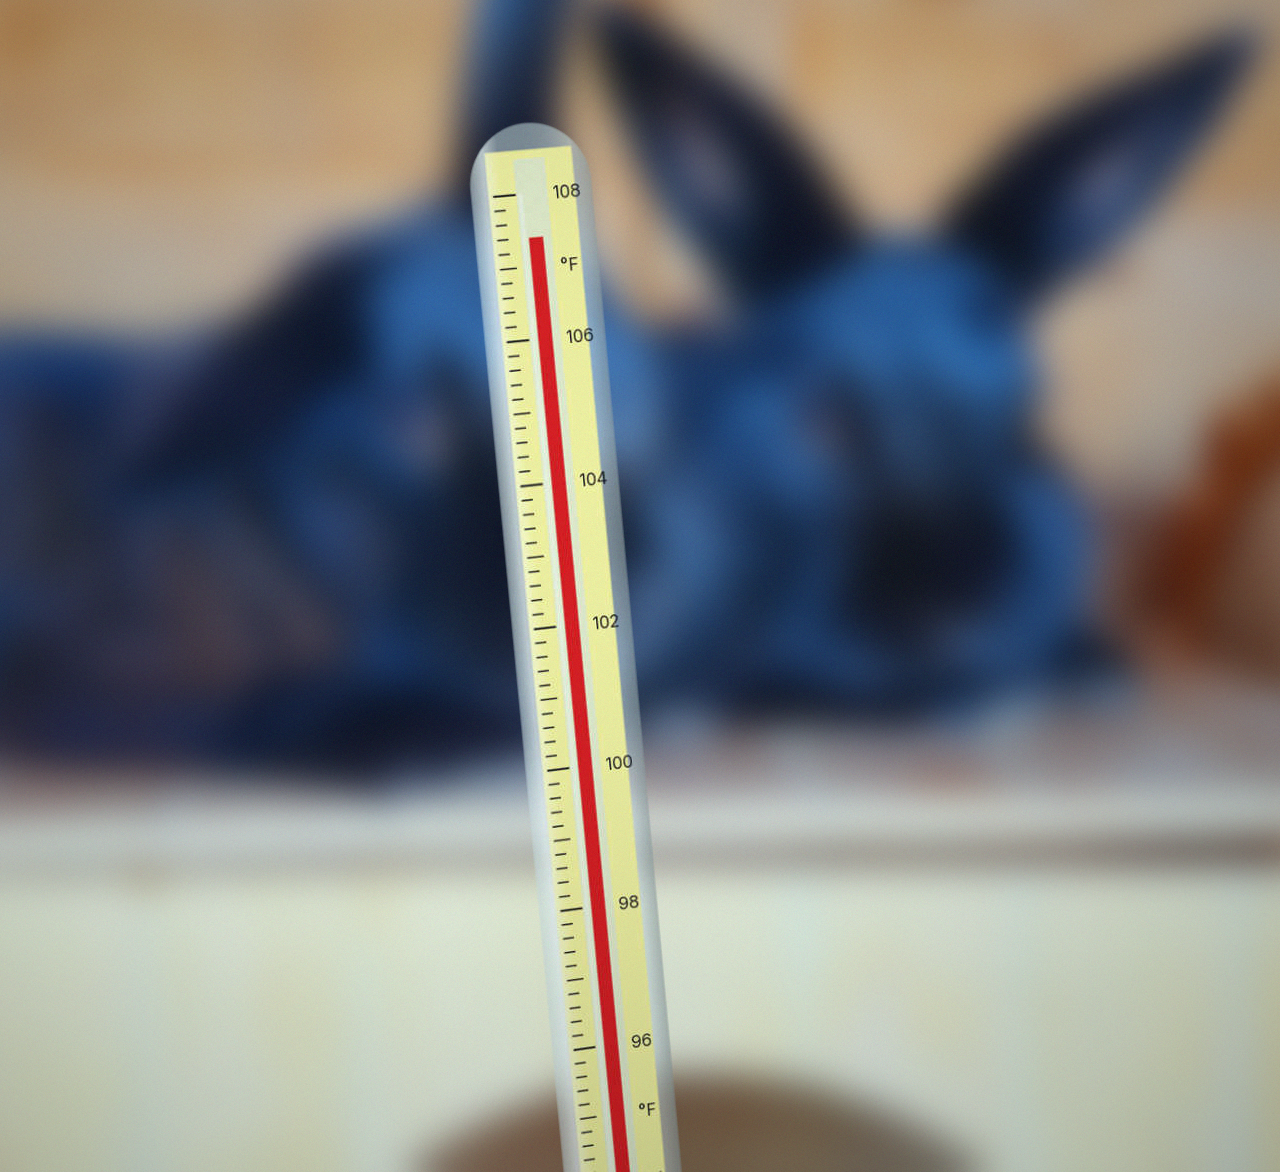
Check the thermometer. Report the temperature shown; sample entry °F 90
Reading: °F 107.4
